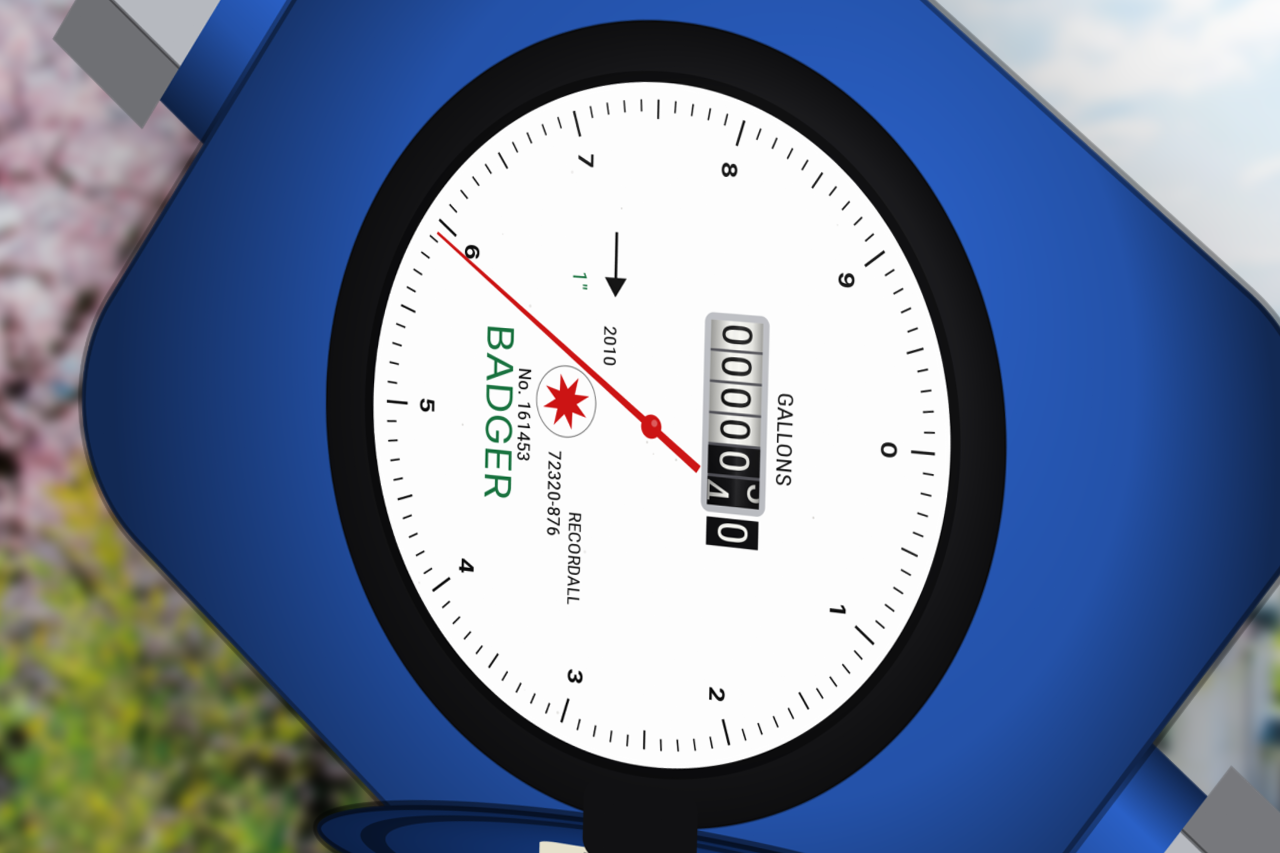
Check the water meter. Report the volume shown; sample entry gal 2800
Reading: gal 35.9
